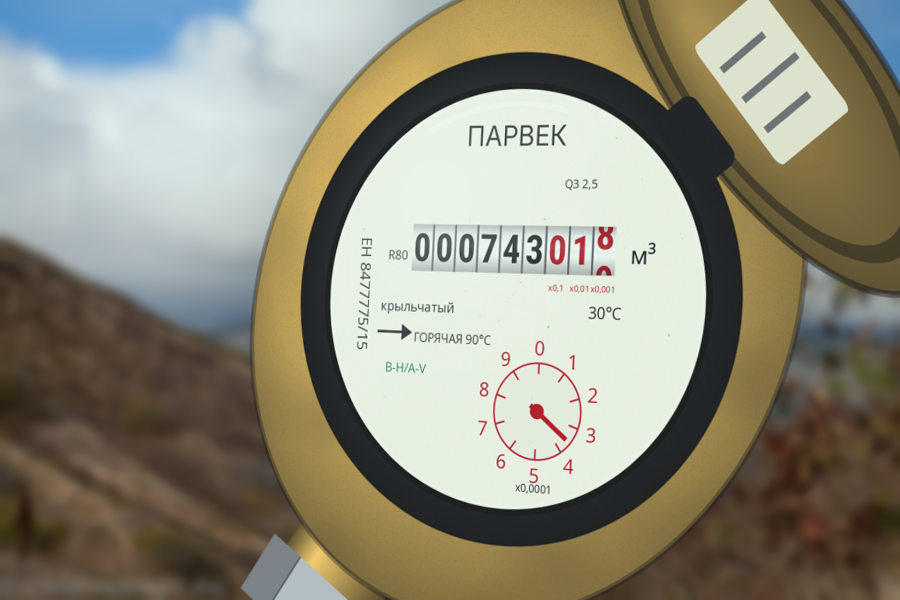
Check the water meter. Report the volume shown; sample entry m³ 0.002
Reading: m³ 743.0183
